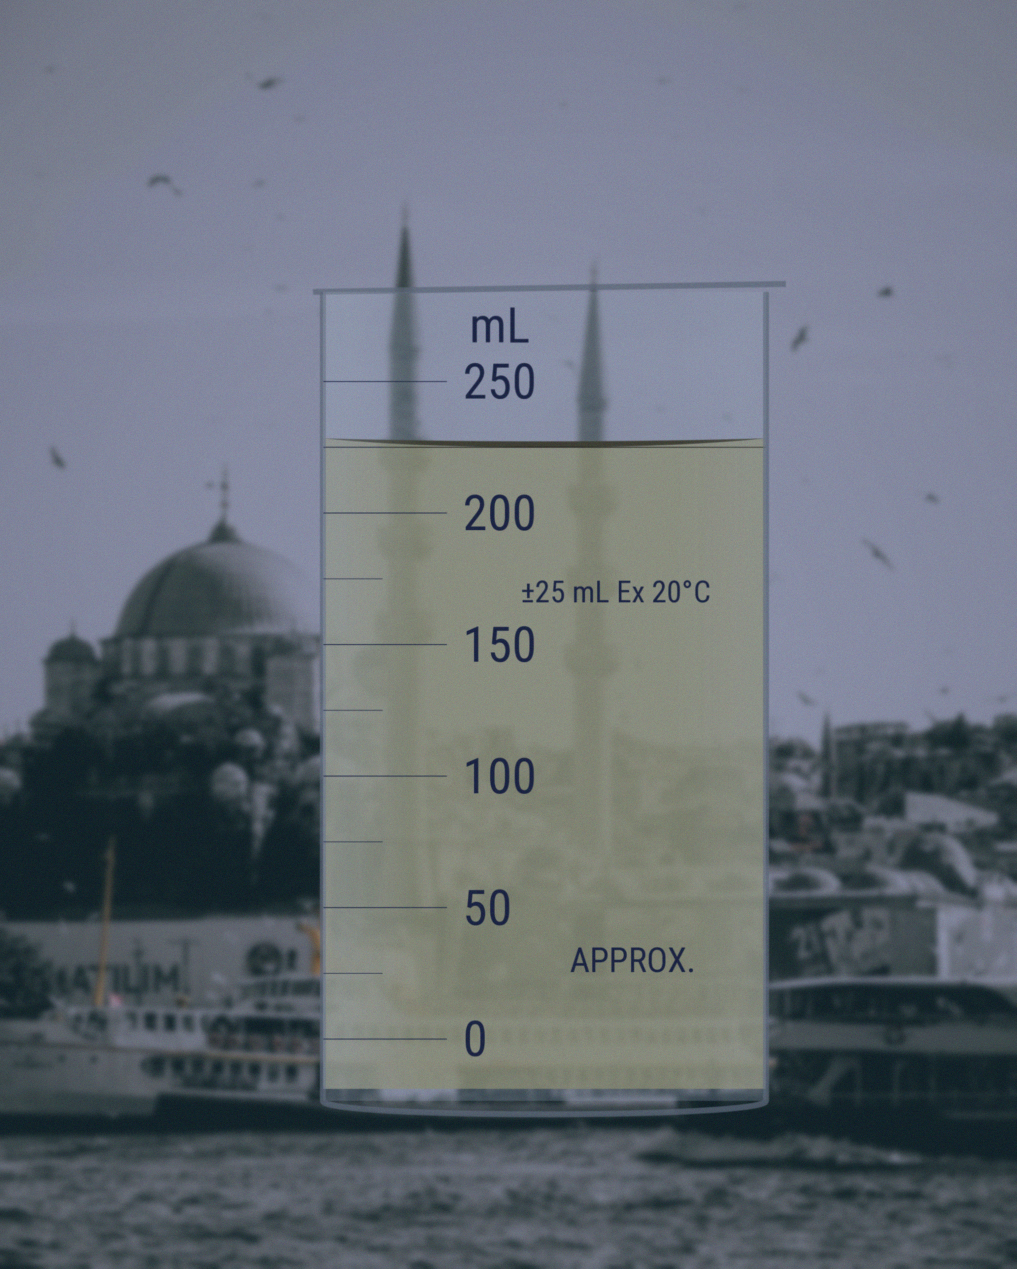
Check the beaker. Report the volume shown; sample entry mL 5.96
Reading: mL 225
